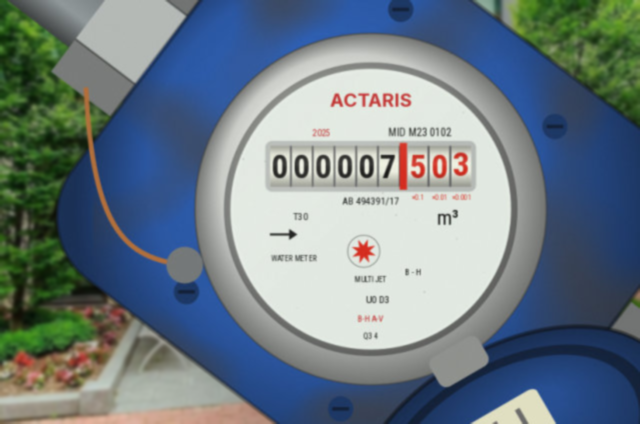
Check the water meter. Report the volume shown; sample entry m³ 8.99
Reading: m³ 7.503
